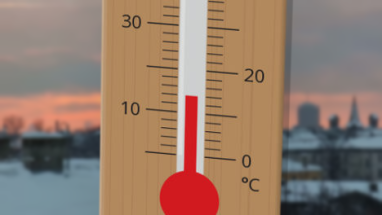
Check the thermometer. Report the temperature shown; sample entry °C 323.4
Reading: °C 14
